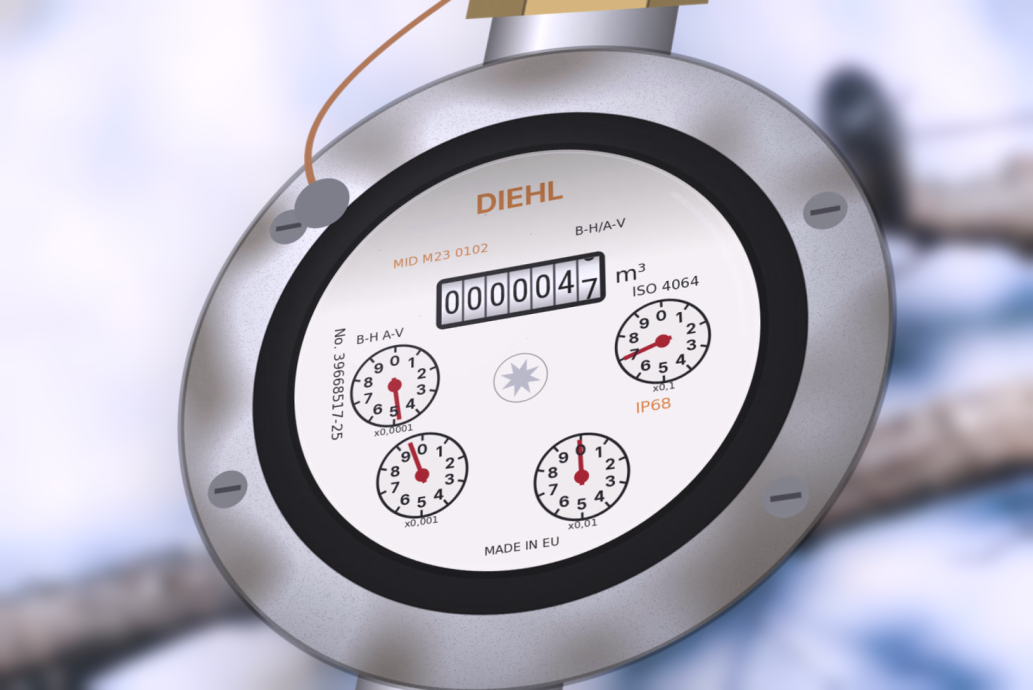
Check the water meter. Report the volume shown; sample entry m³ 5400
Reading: m³ 46.6994
